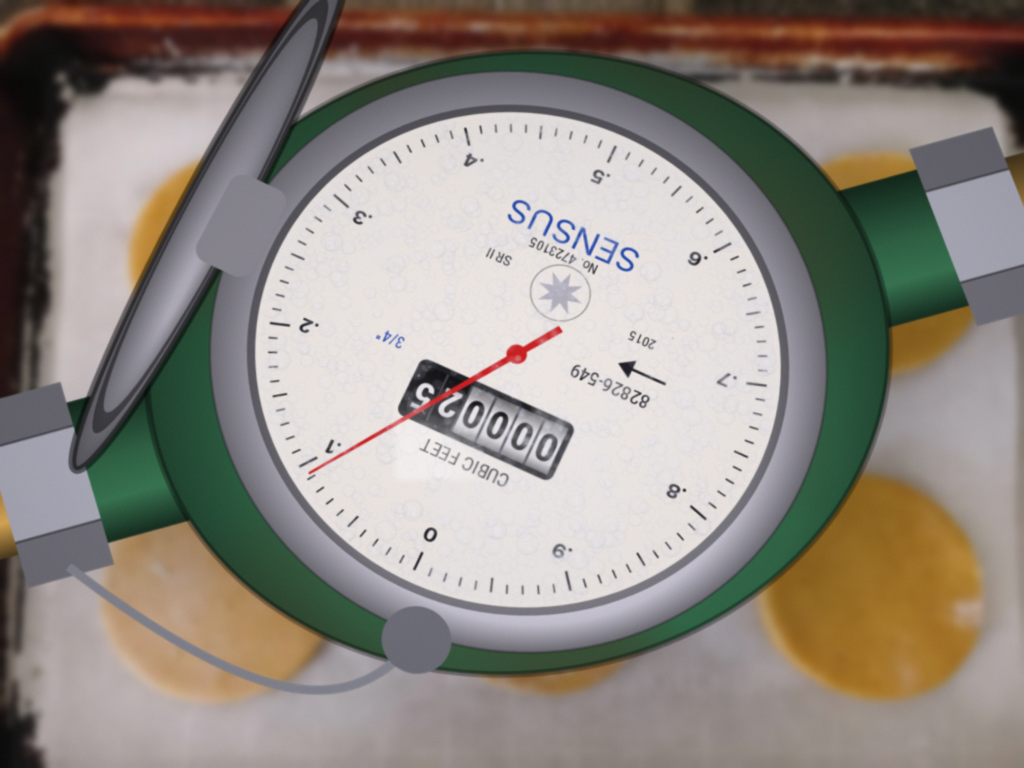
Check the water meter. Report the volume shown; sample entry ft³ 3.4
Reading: ft³ 25.09
